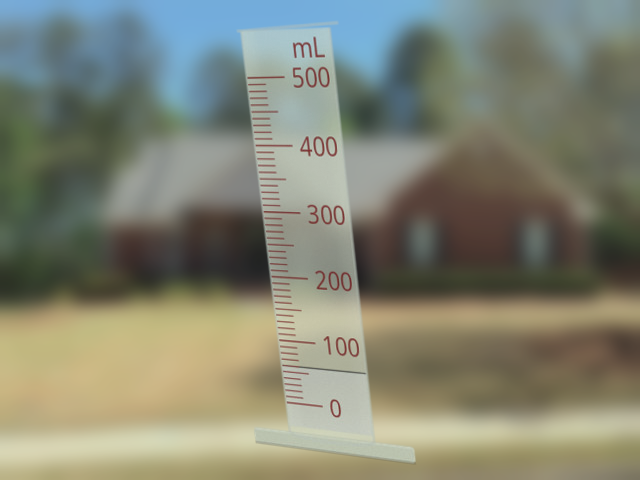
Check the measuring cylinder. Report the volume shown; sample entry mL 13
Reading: mL 60
